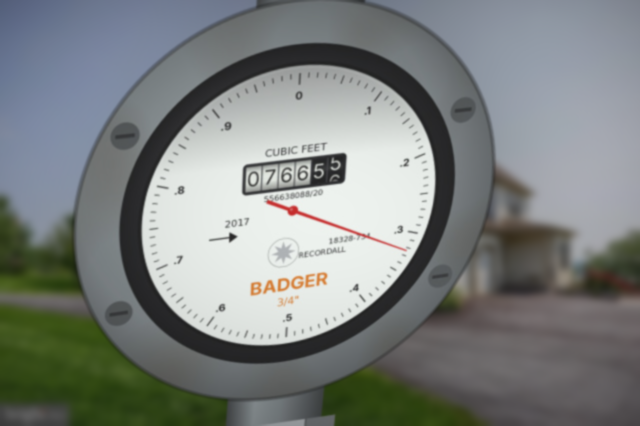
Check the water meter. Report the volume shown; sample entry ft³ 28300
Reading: ft³ 76655.32
